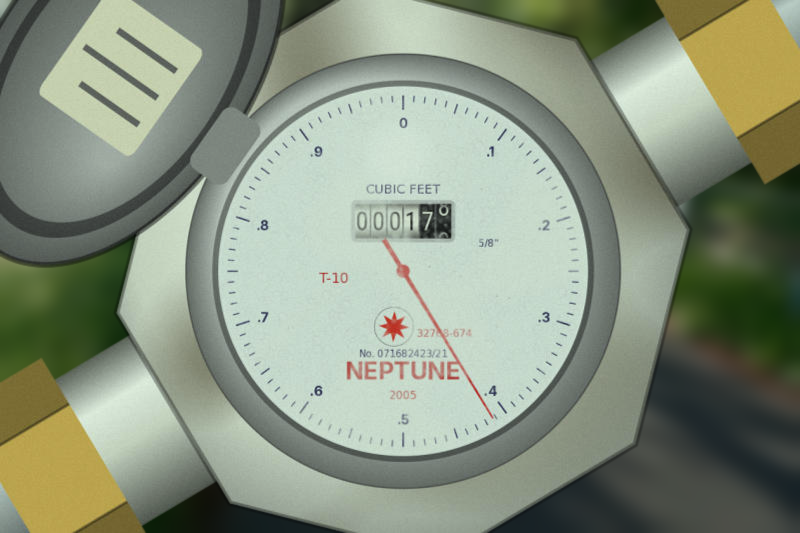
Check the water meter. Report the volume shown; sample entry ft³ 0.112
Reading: ft³ 178.41
